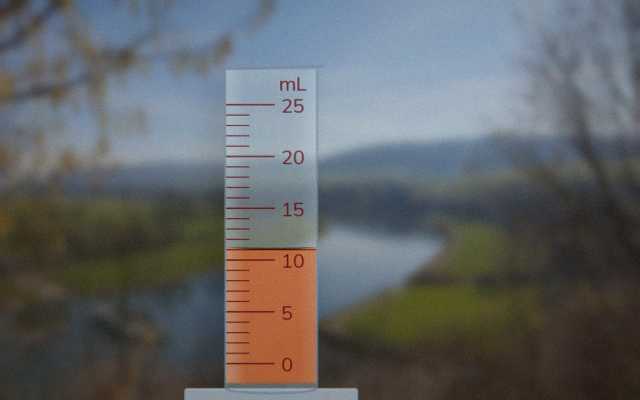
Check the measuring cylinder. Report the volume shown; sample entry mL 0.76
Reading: mL 11
